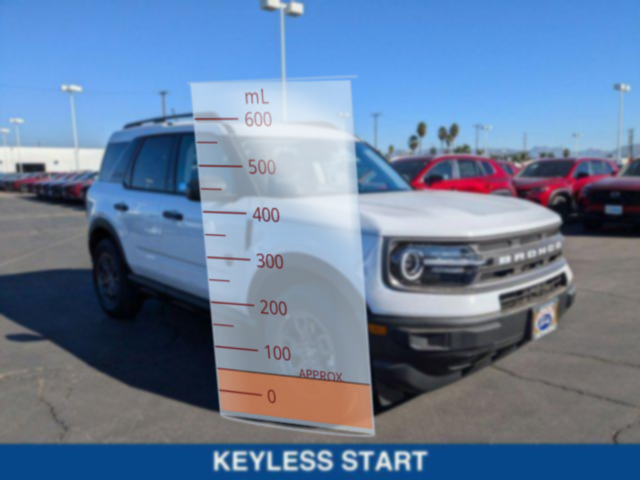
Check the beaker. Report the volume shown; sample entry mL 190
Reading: mL 50
